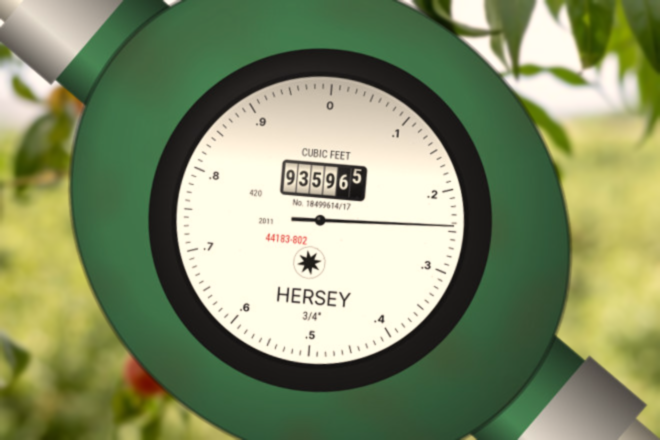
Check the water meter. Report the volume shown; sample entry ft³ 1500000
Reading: ft³ 935965.24
